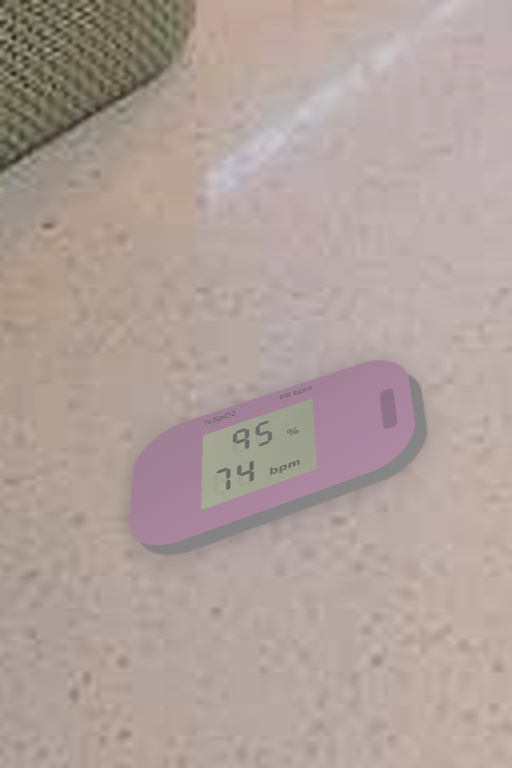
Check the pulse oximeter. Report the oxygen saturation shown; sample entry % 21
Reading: % 95
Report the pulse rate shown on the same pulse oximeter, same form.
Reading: bpm 74
